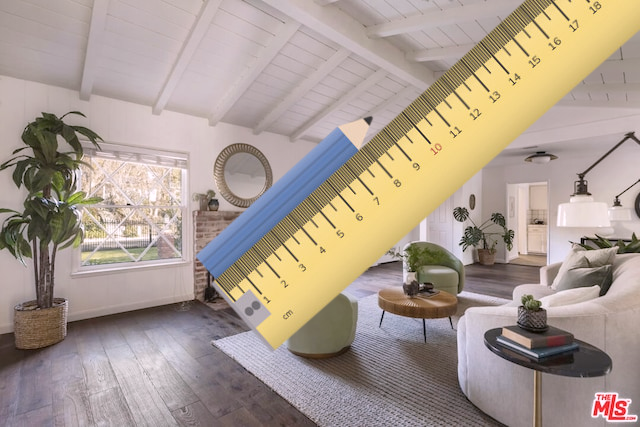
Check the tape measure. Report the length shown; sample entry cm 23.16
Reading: cm 9
